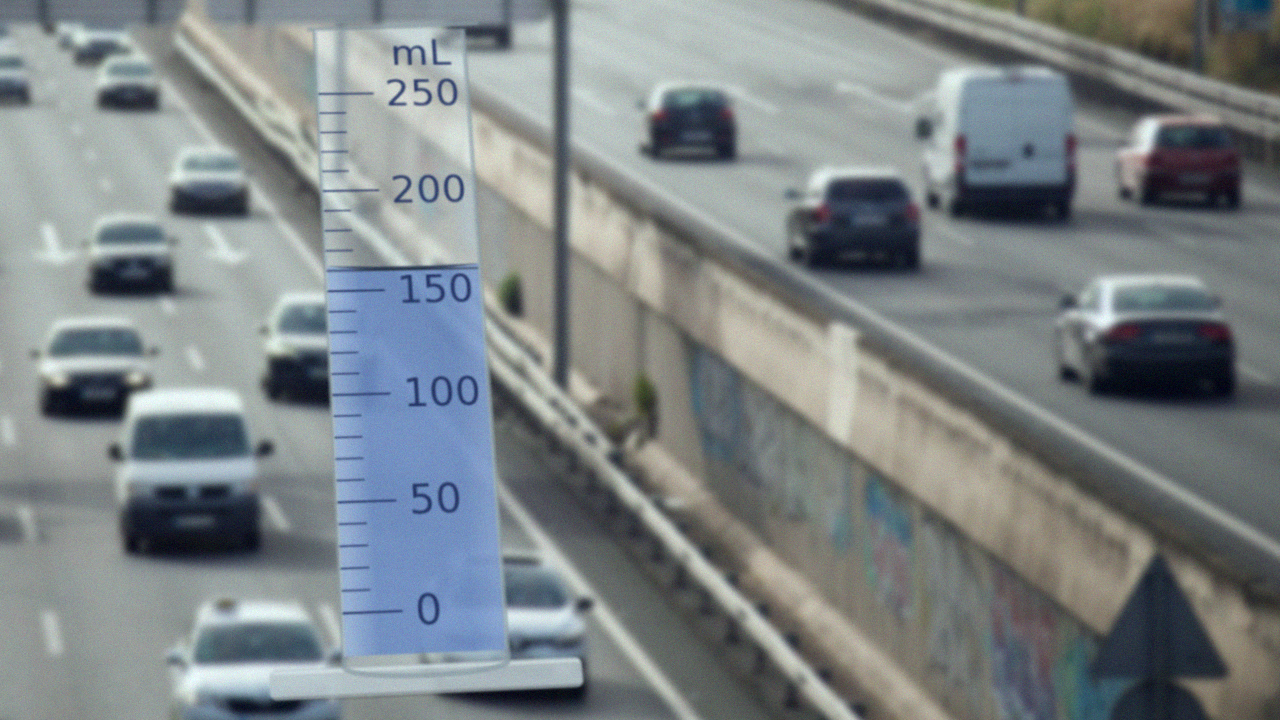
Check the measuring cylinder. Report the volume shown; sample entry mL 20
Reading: mL 160
